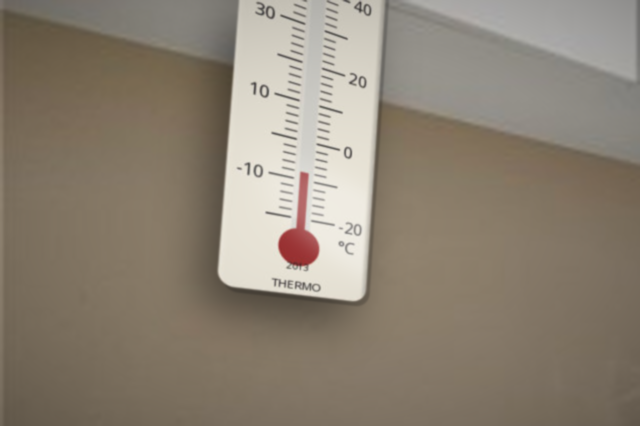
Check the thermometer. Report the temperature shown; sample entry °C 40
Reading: °C -8
